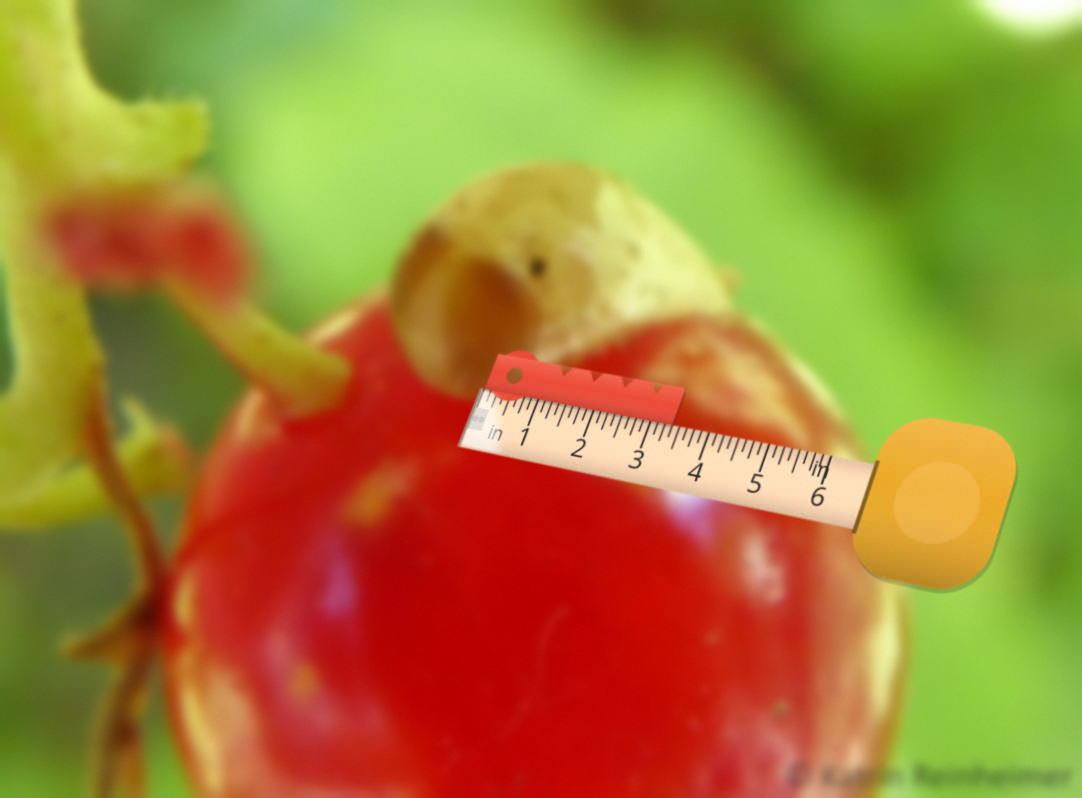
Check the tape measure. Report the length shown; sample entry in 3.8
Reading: in 3.375
